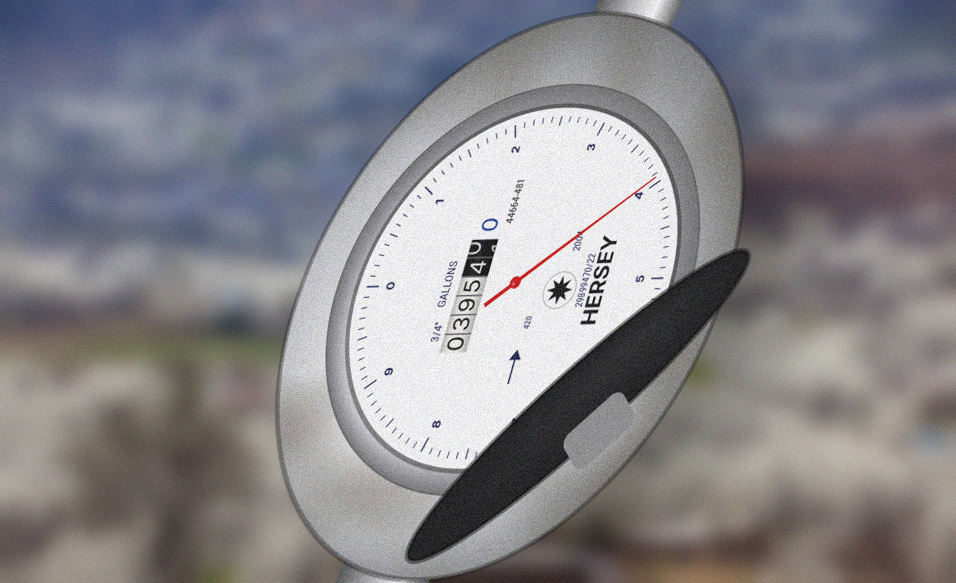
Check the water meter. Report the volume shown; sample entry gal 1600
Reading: gal 395403.9
